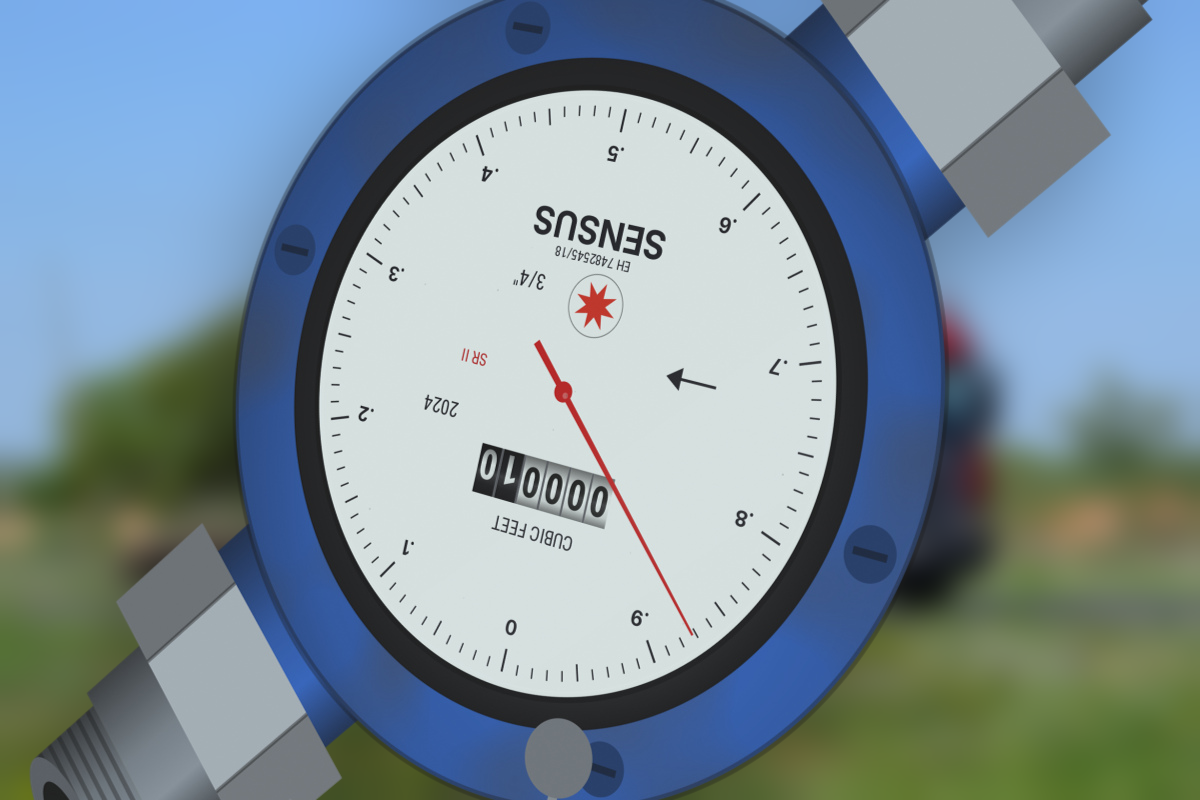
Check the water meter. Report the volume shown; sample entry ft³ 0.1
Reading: ft³ 9.87
